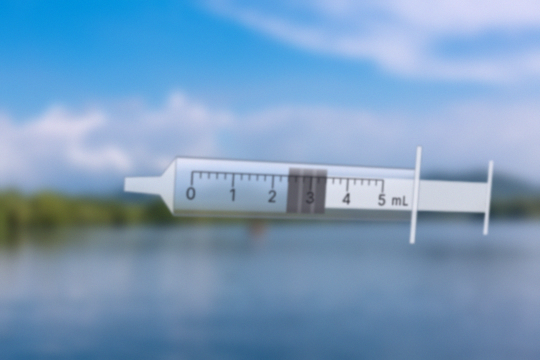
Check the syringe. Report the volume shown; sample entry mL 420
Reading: mL 2.4
